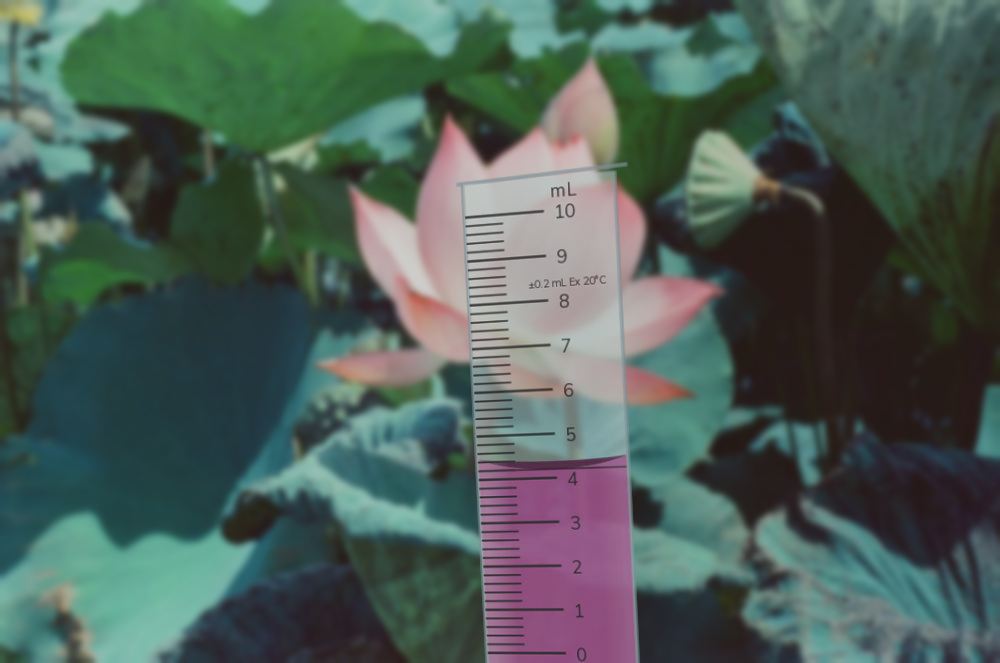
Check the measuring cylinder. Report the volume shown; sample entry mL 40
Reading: mL 4.2
